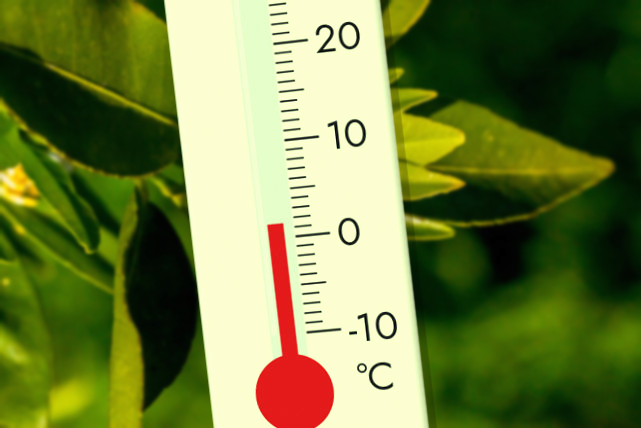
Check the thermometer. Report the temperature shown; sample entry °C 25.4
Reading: °C 1.5
